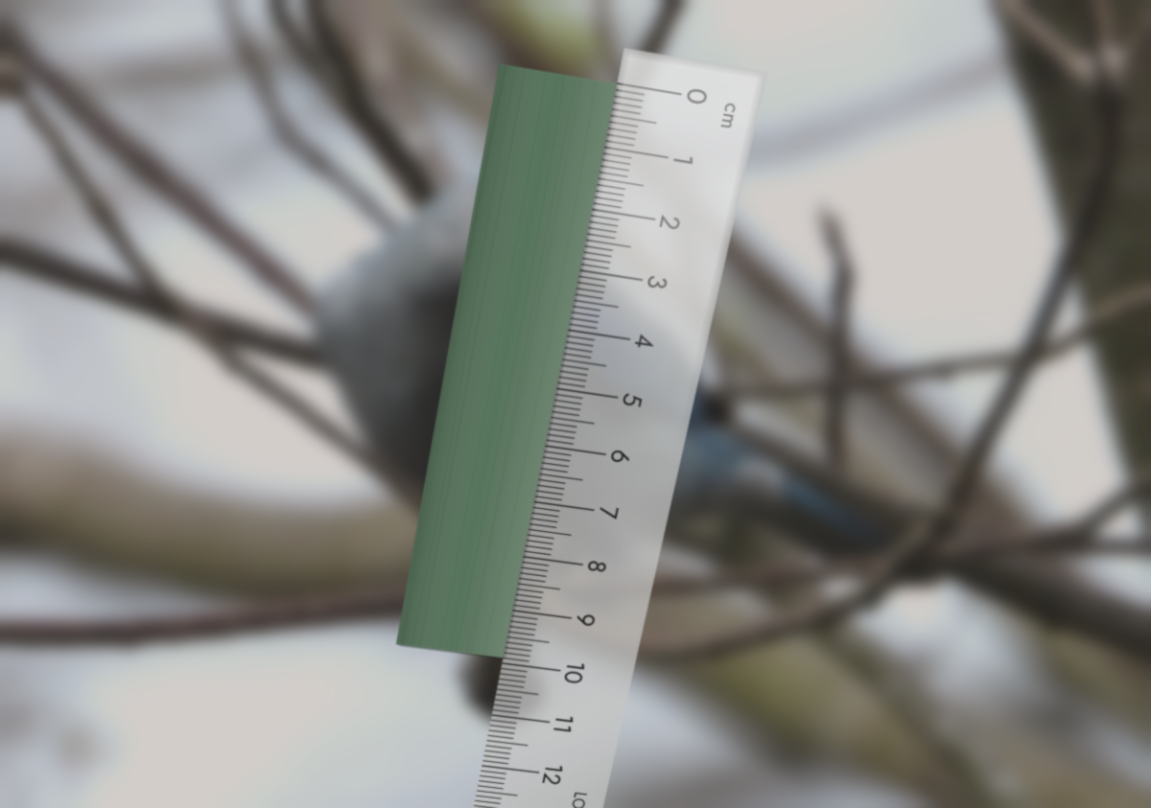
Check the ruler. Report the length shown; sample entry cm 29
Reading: cm 9.9
